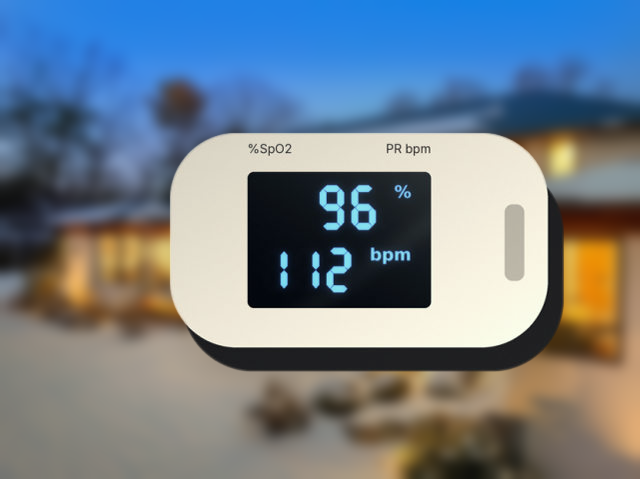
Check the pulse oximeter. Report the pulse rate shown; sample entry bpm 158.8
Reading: bpm 112
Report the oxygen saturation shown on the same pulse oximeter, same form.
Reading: % 96
